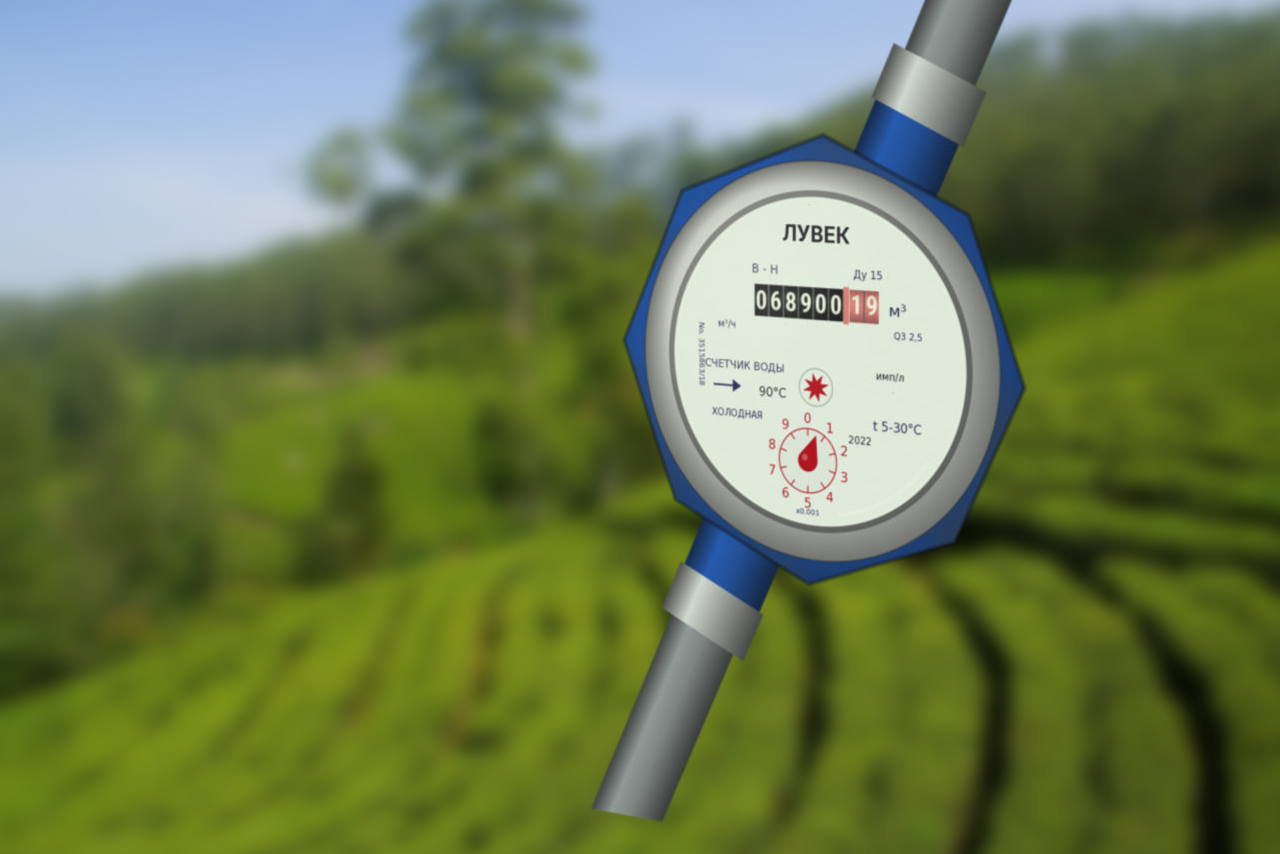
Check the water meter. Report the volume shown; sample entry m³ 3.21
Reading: m³ 68900.190
